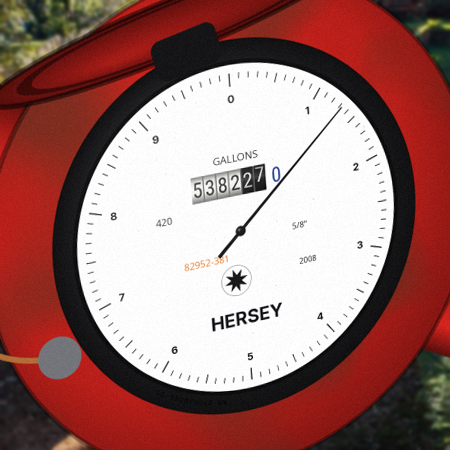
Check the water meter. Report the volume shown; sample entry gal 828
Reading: gal 5382271.3
